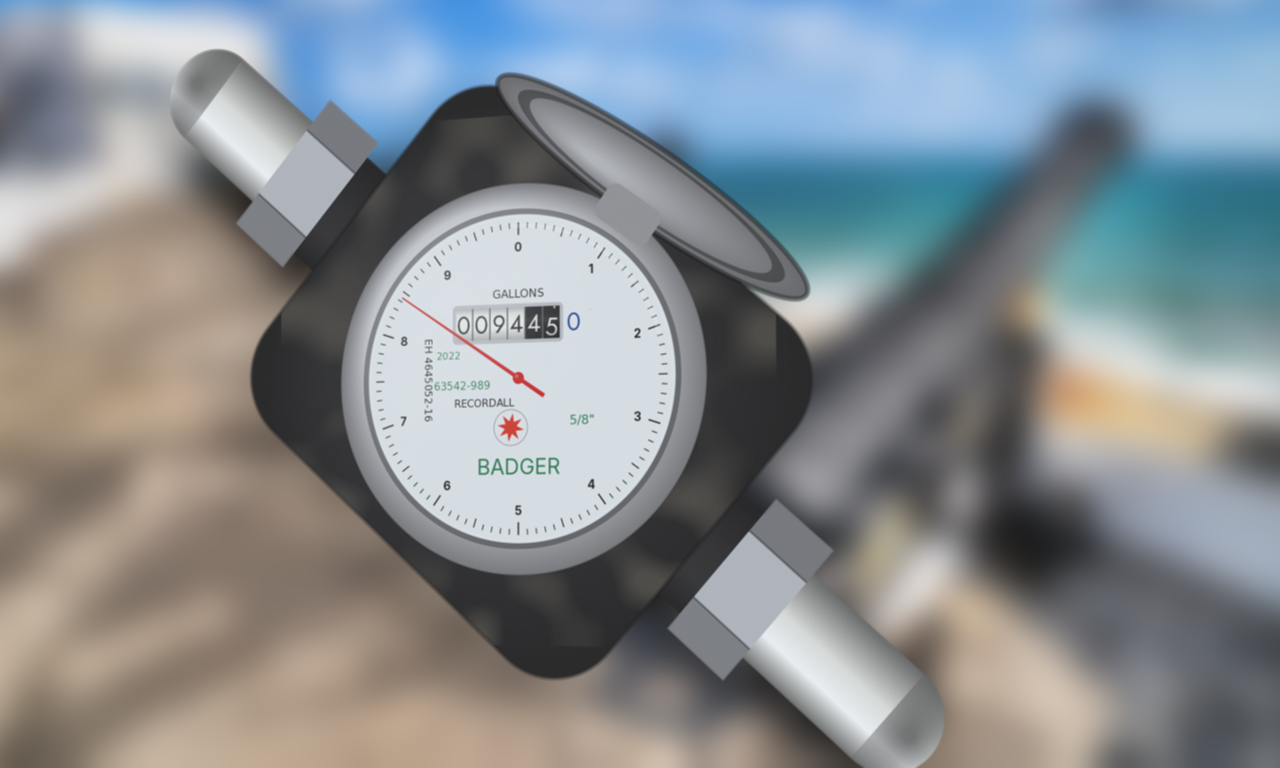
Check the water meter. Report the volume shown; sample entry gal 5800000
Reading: gal 94448.4
